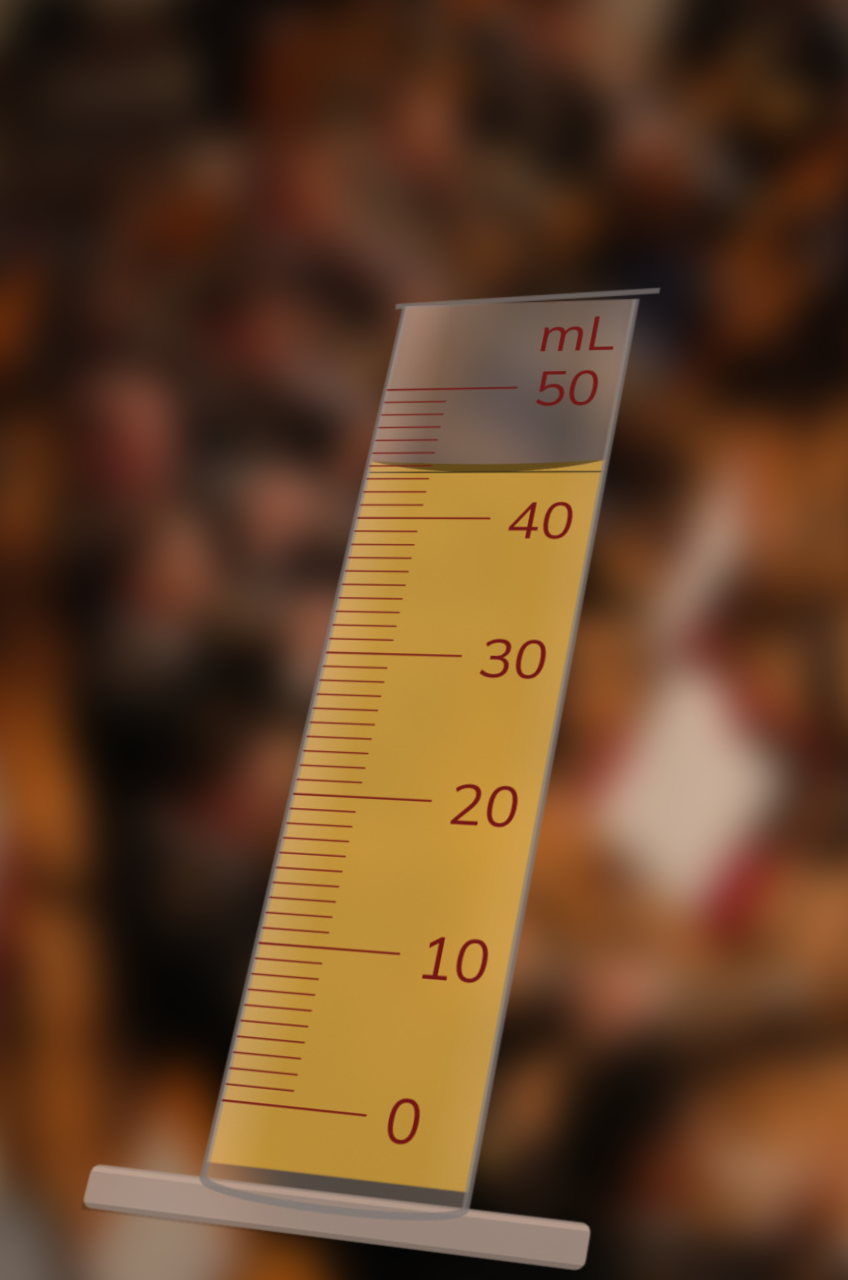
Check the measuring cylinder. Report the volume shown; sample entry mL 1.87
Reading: mL 43.5
